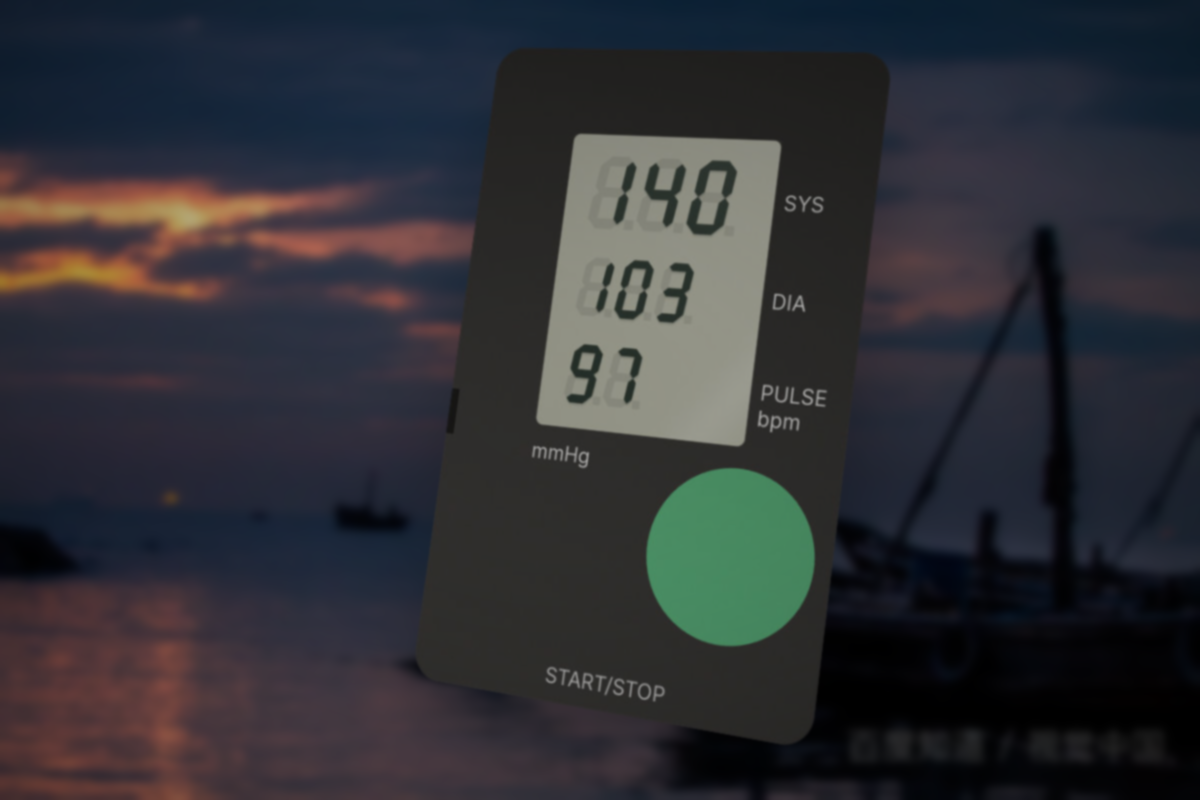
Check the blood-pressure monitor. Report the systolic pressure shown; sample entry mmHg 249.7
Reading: mmHg 140
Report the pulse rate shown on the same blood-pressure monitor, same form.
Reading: bpm 97
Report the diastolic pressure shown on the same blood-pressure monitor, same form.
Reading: mmHg 103
